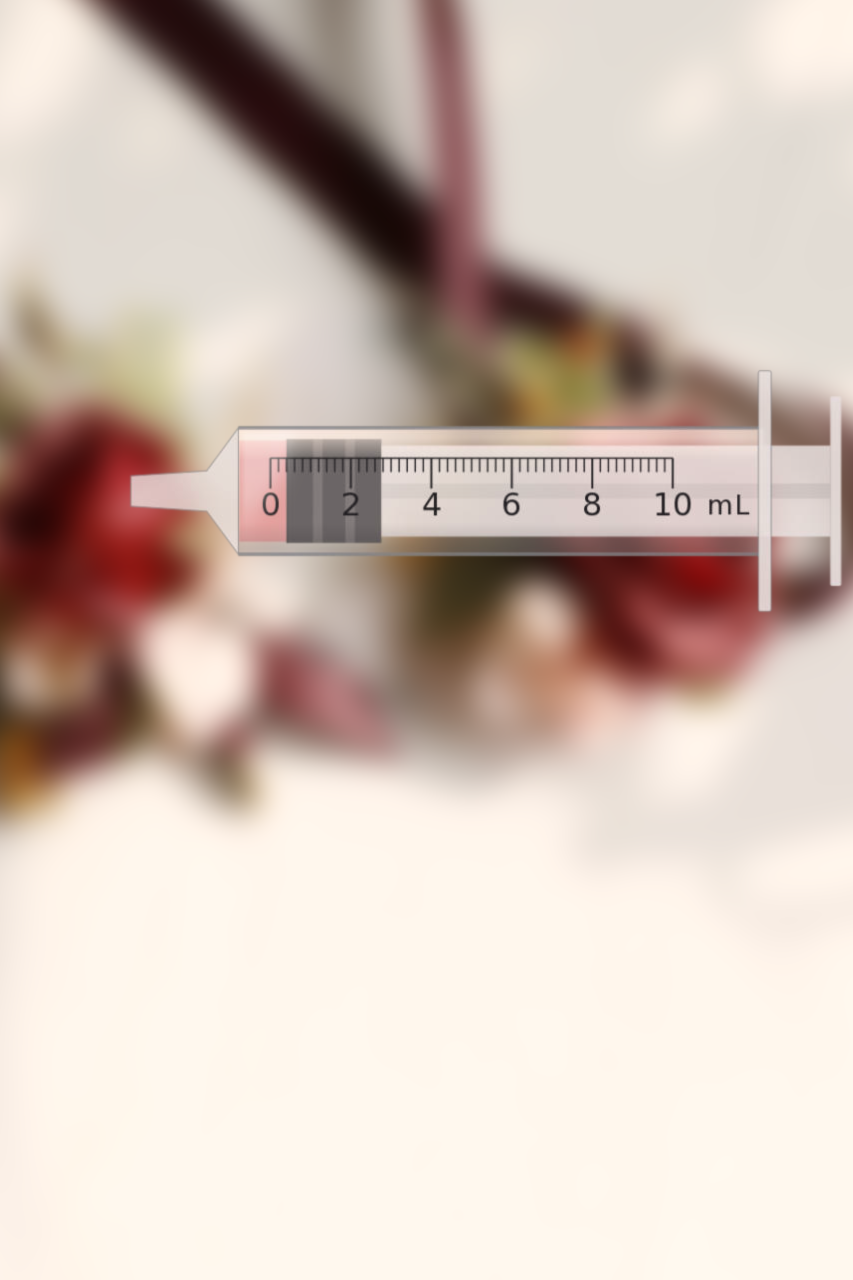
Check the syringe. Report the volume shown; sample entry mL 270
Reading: mL 0.4
